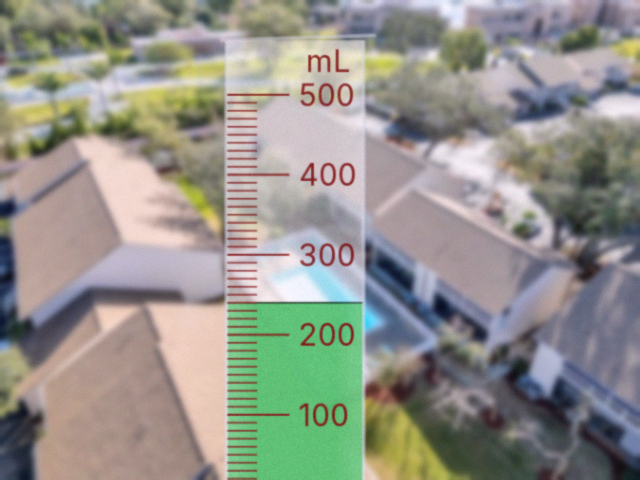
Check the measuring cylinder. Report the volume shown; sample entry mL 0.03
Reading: mL 240
